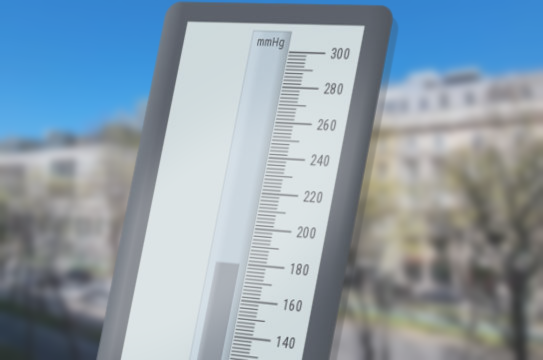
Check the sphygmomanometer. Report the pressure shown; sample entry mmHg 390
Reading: mmHg 180
